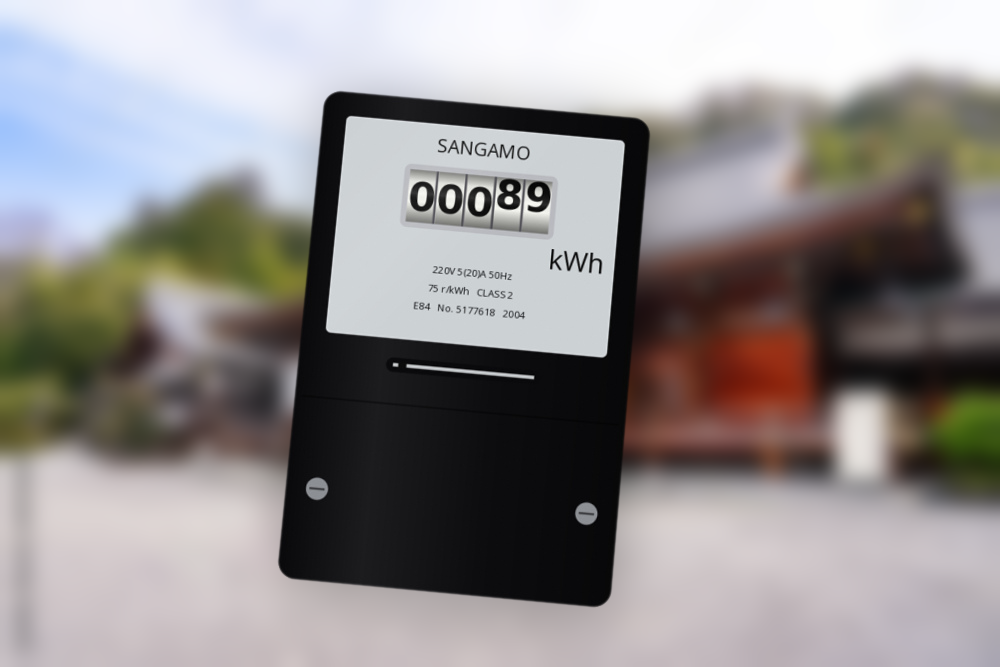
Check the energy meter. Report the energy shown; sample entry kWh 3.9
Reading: kWh 89
